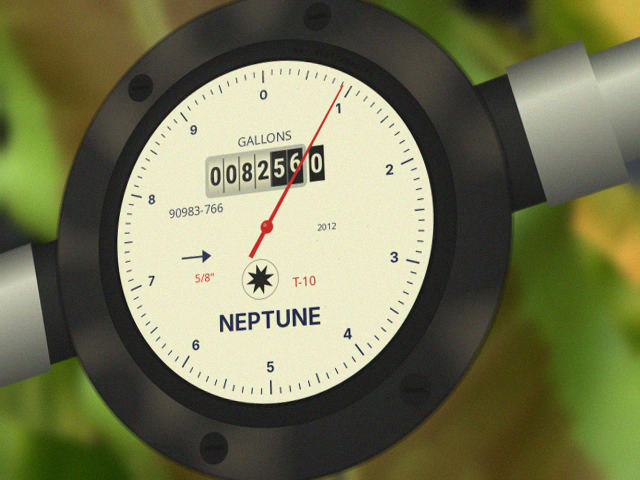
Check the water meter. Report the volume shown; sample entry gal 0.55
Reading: gal 82560.9
